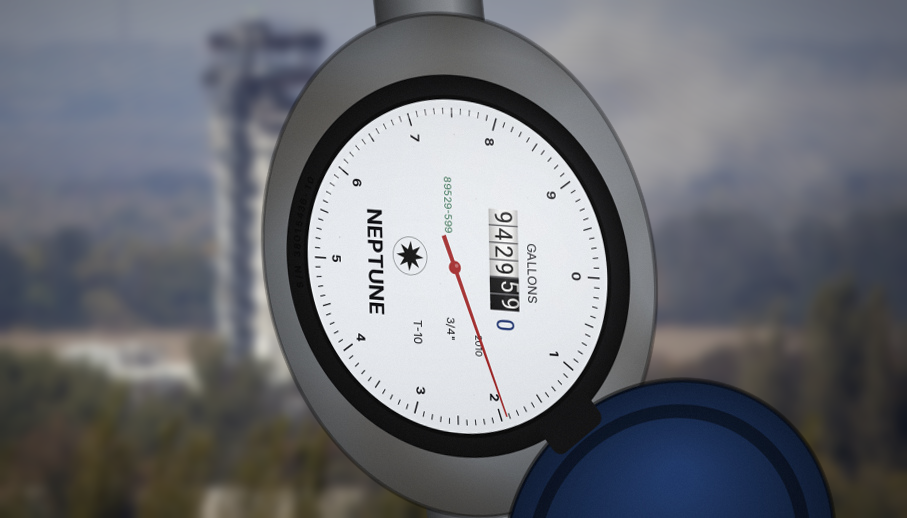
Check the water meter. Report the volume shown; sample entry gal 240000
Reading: gal 9429591.9
